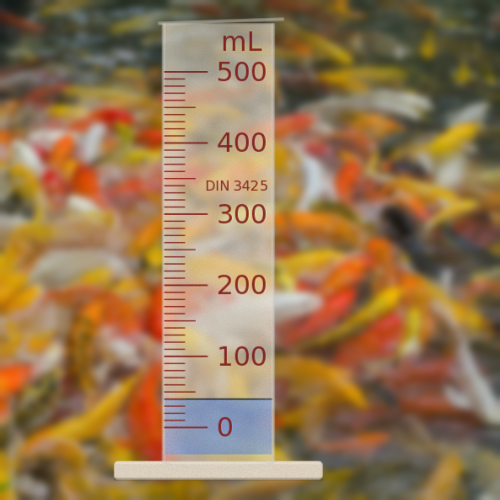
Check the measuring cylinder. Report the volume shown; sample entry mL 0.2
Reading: mL 40
